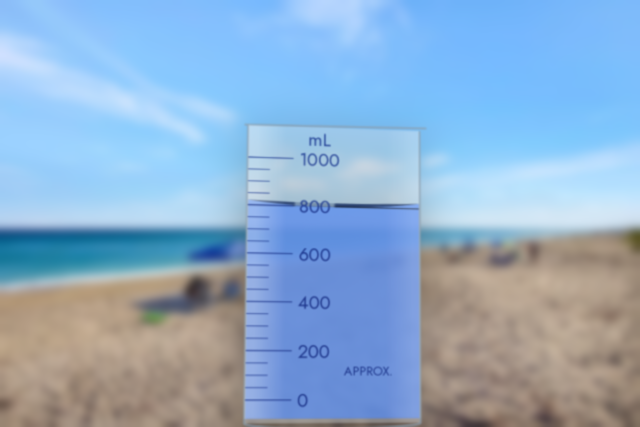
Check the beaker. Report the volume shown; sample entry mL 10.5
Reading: mL 800
